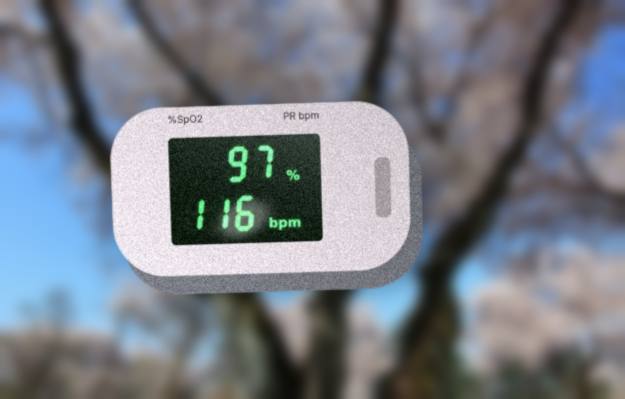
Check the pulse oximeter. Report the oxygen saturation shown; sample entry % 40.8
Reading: % 97
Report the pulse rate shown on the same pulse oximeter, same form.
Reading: bpm 116
